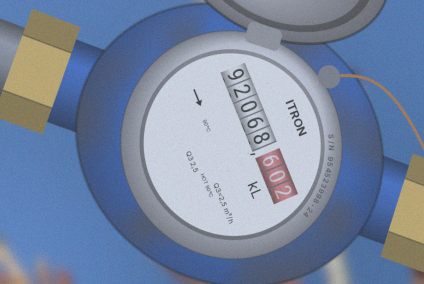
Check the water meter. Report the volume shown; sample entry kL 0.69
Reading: kL 92068.602
